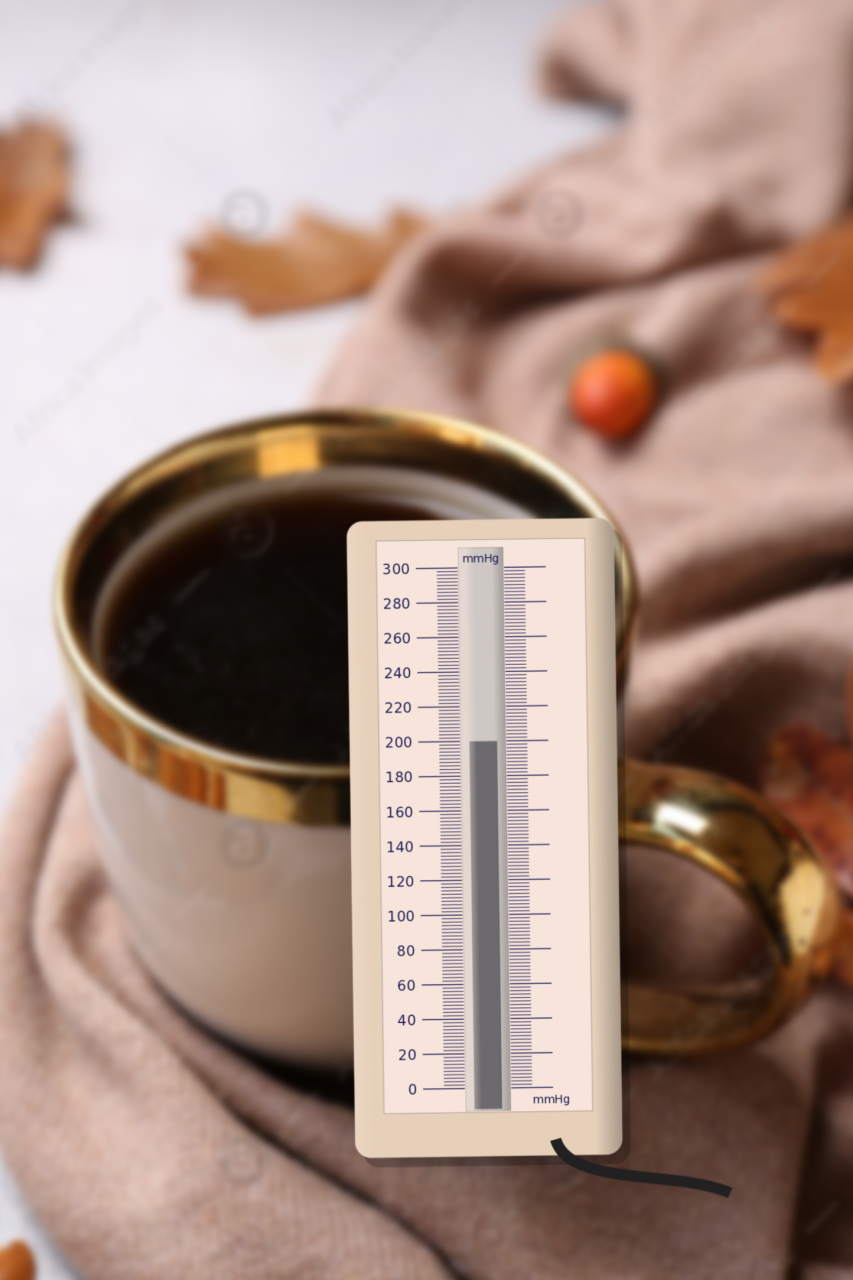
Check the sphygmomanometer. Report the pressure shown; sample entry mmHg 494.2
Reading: mmHg 200
